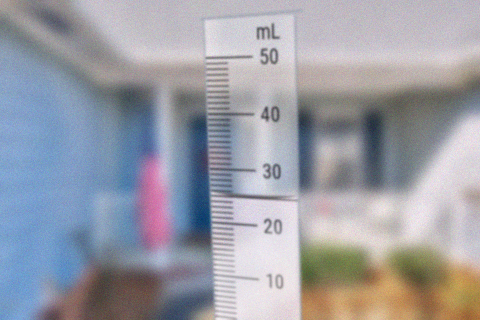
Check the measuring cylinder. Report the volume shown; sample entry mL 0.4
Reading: mL 25
